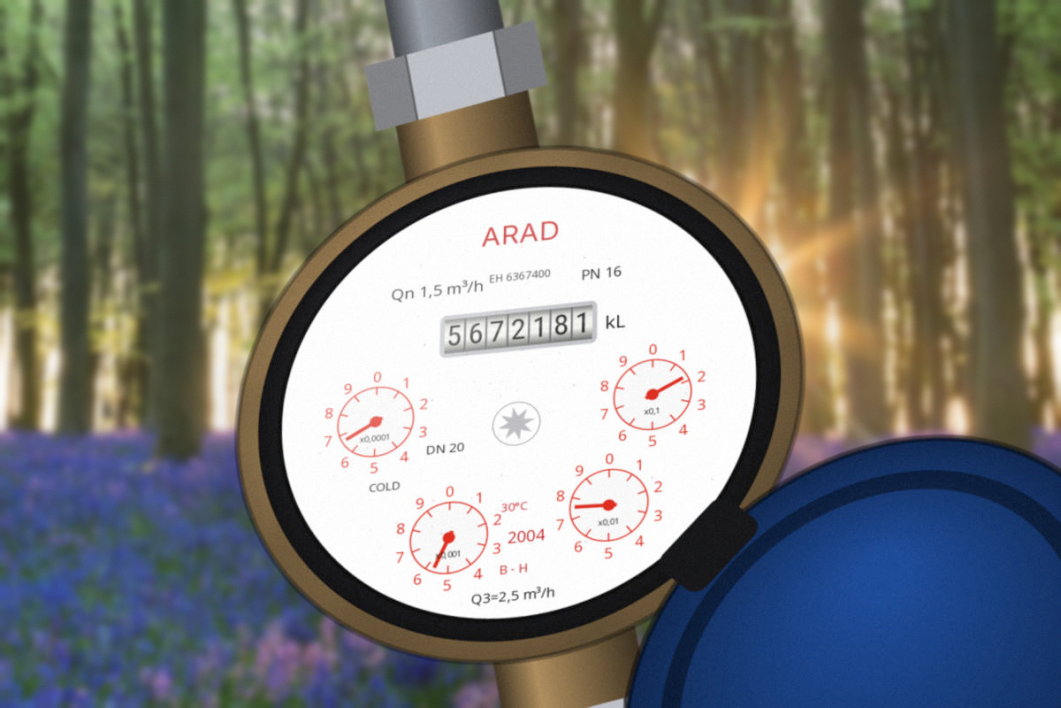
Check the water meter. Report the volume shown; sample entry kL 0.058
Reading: kL 5672181.1756
